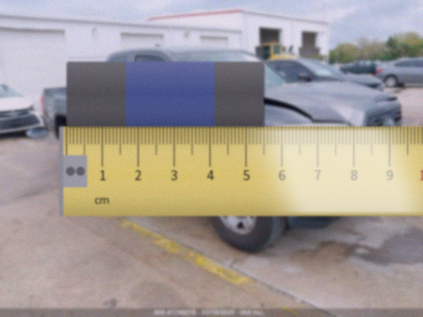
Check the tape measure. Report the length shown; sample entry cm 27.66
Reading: cm 5.5
